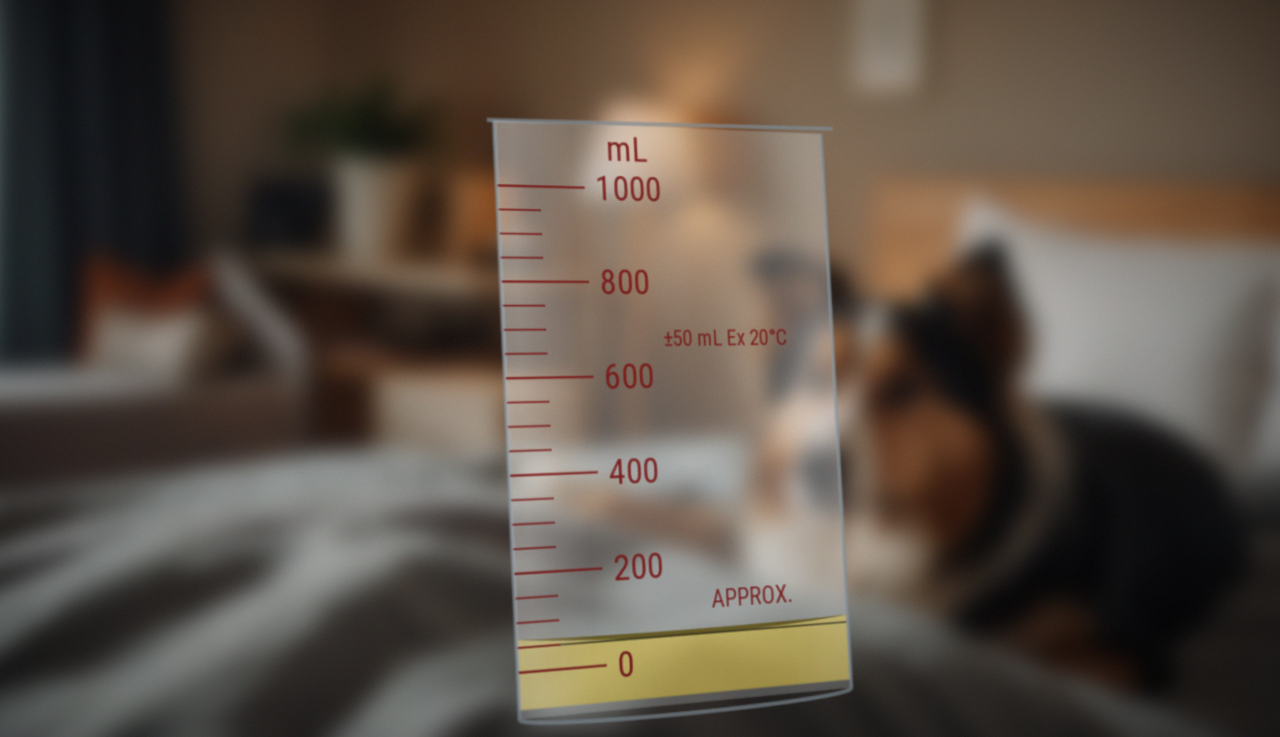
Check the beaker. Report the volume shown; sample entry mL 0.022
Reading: mL 50
